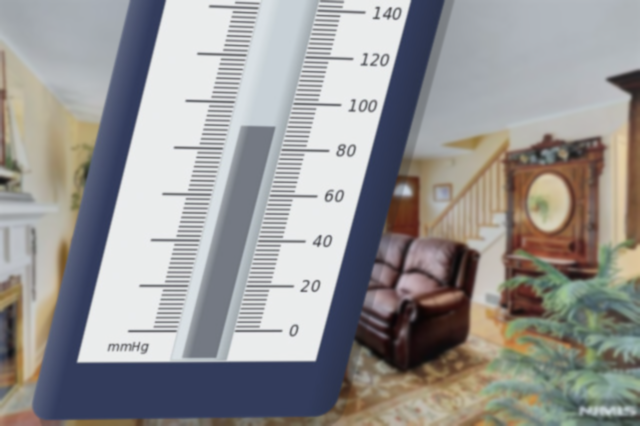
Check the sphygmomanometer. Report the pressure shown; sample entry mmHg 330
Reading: mmHg 90
